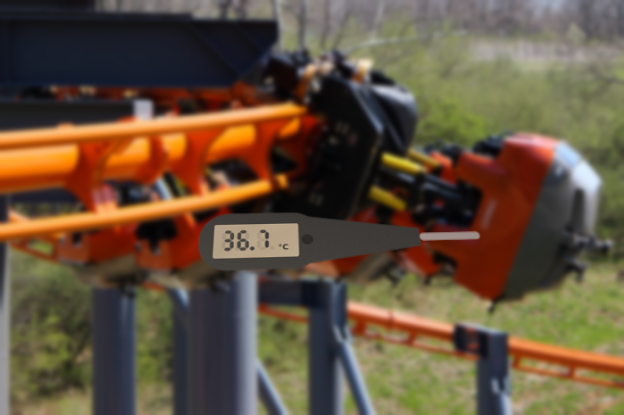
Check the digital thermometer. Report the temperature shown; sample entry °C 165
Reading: °C 36.7
